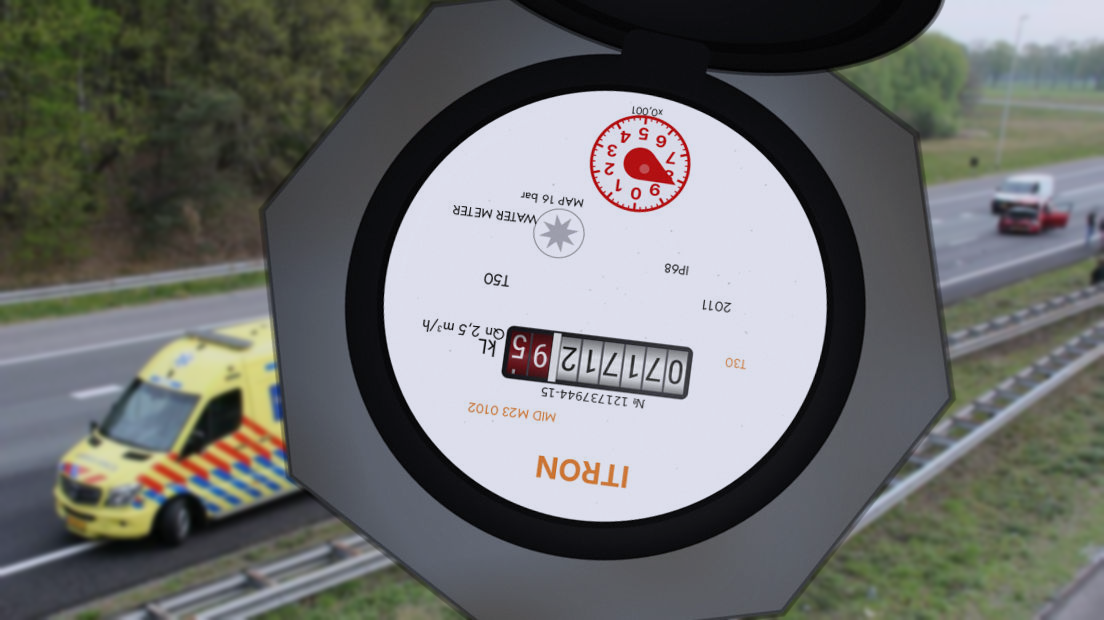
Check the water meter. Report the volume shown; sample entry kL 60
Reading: kL 71712.948
